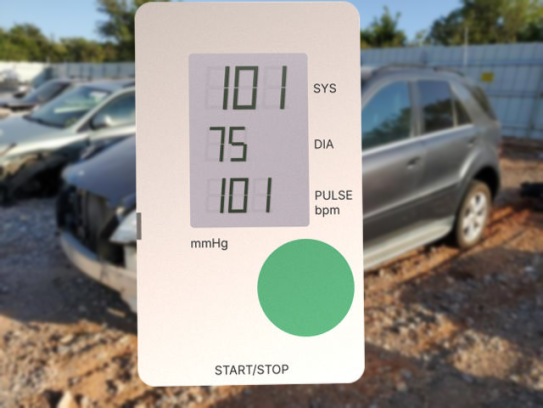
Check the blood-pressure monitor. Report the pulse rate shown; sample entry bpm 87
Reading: bpm 101
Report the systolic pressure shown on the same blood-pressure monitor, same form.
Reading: mmHg 101
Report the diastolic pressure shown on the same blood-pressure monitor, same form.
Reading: mmHg 75
